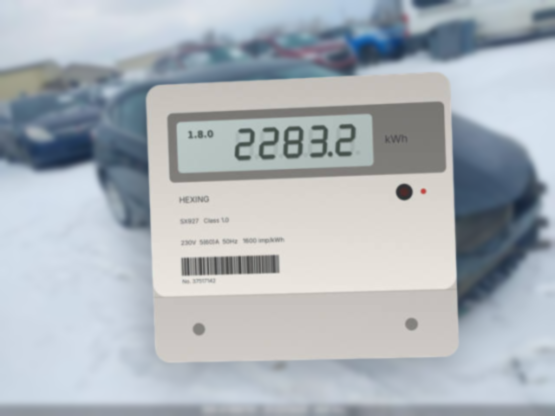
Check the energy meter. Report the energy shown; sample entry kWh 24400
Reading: kWh 2283.2
